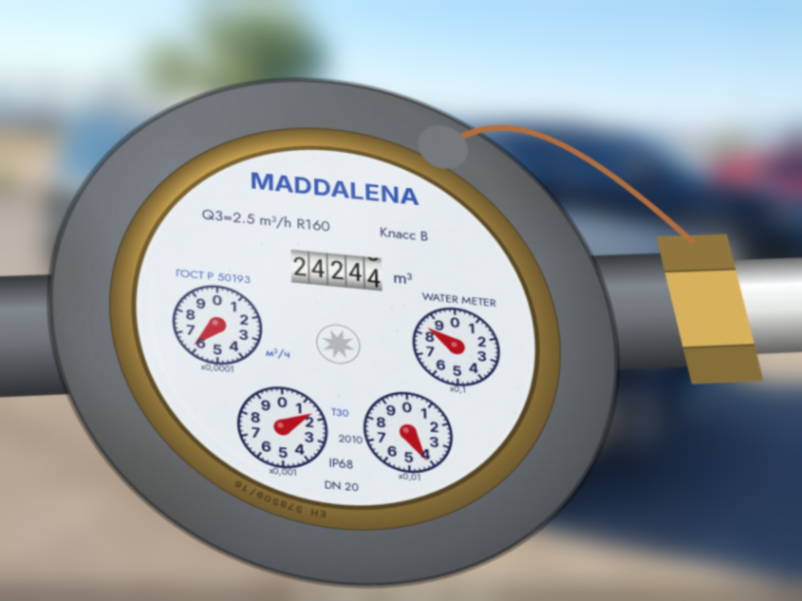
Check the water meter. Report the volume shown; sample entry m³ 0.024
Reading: m³ 24243.8416
